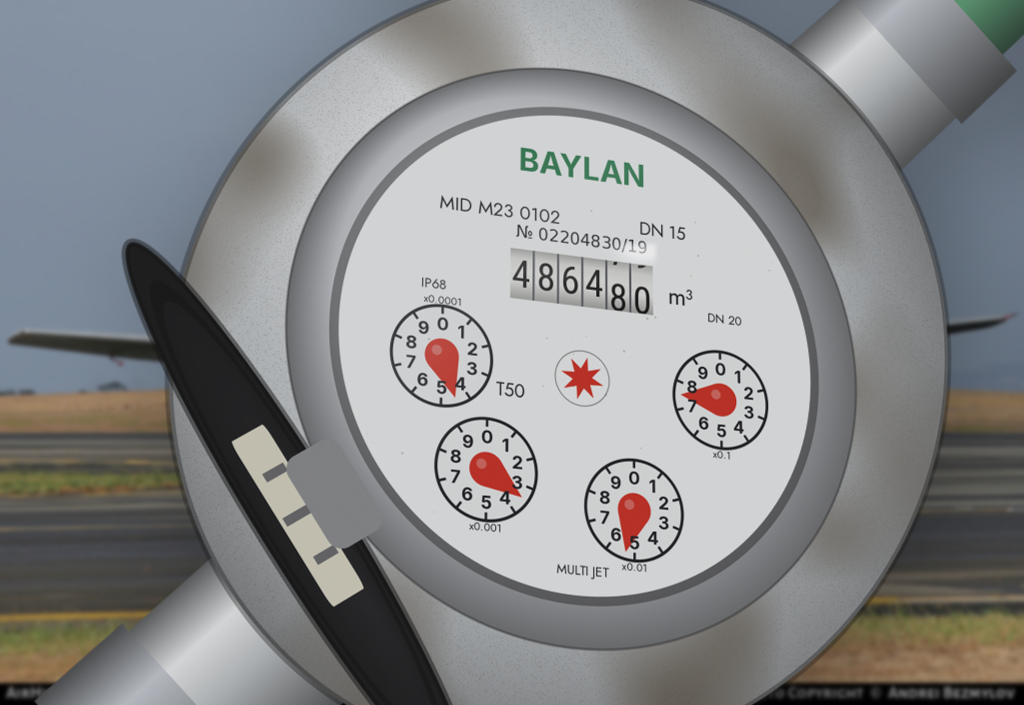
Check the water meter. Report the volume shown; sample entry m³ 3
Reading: m³ 486479.7534
